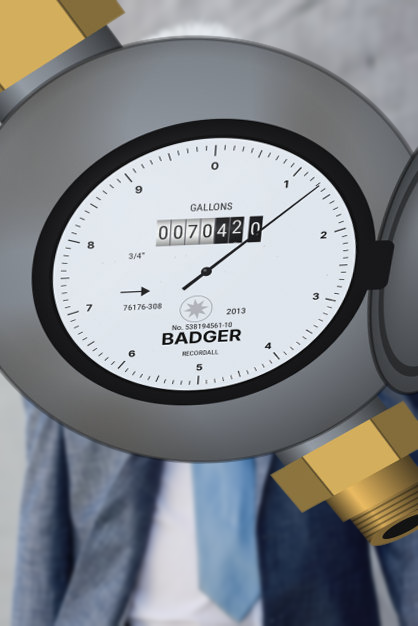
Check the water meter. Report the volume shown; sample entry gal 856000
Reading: gal 70421.3
